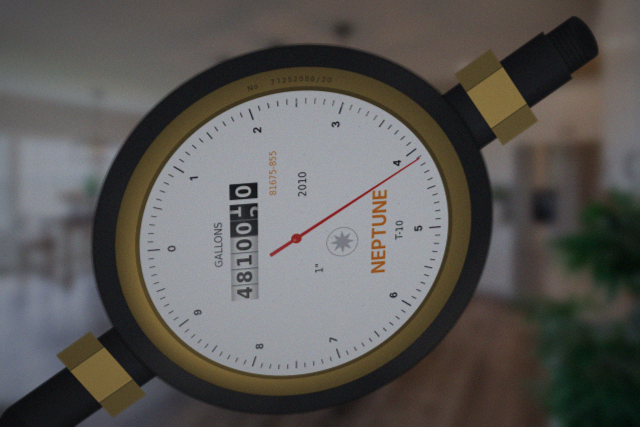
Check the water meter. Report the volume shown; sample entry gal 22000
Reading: gal 4810014.1
